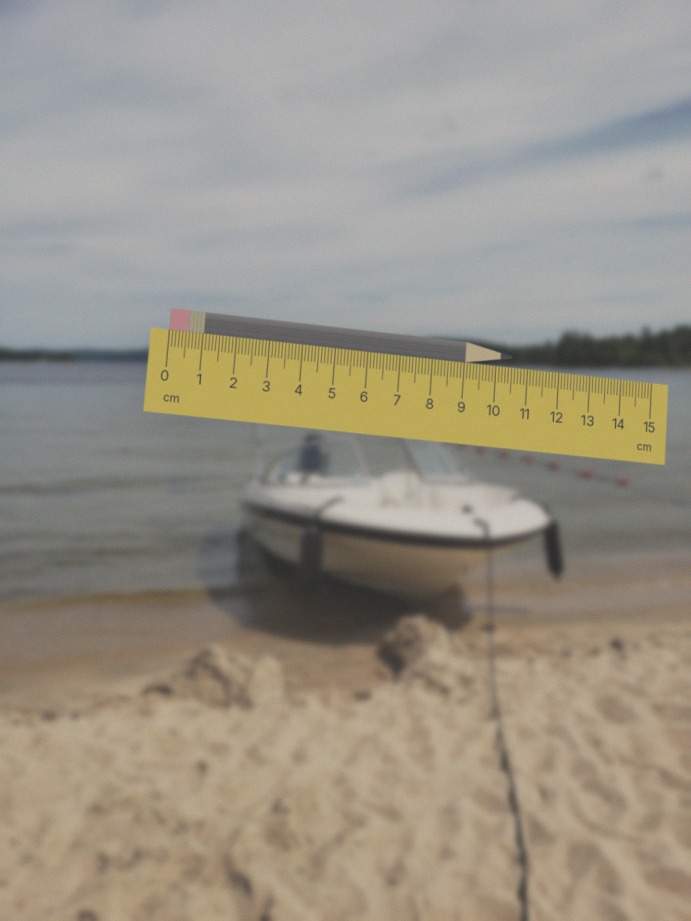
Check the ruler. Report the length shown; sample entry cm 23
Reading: cm 10.5
